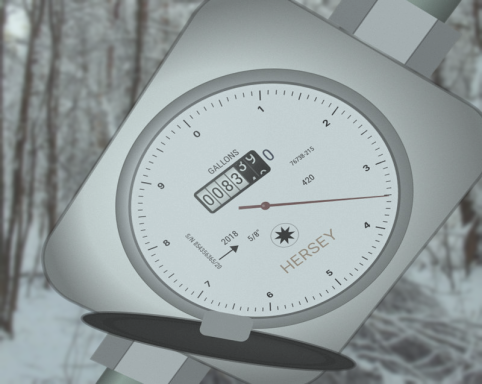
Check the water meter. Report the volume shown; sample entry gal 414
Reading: gal 83393.5
